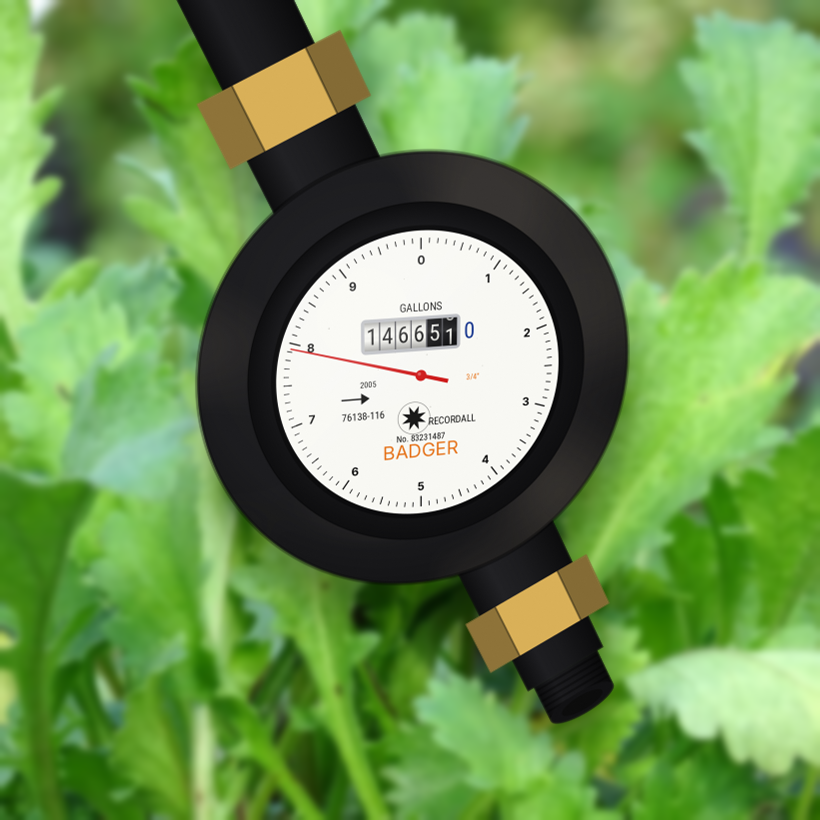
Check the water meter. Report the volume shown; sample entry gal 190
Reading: gal 1466507.9
